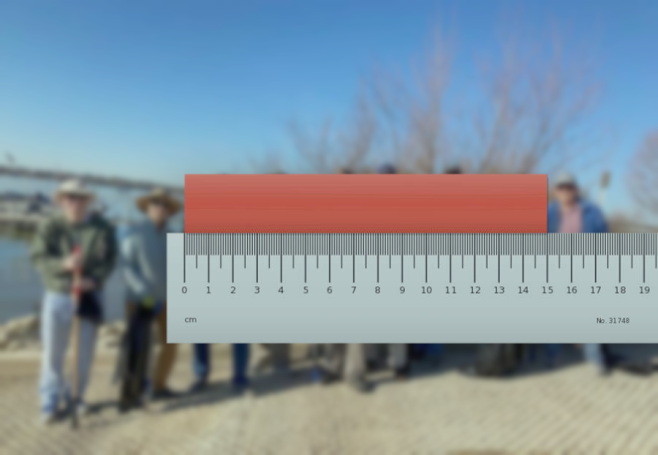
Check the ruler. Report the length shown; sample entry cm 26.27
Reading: cm 15
